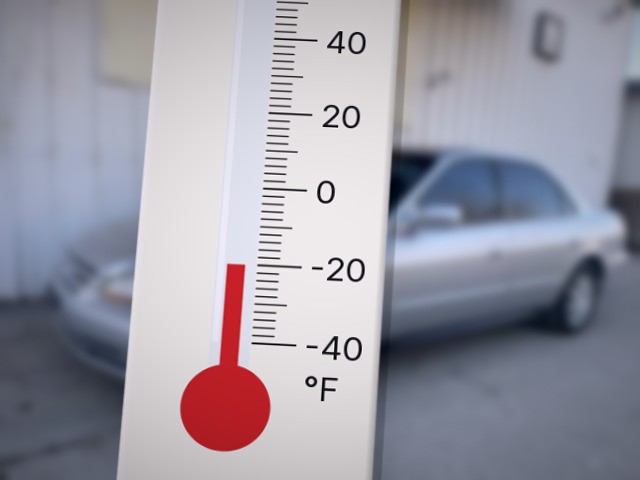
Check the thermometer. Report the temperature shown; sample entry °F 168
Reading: °F -20
